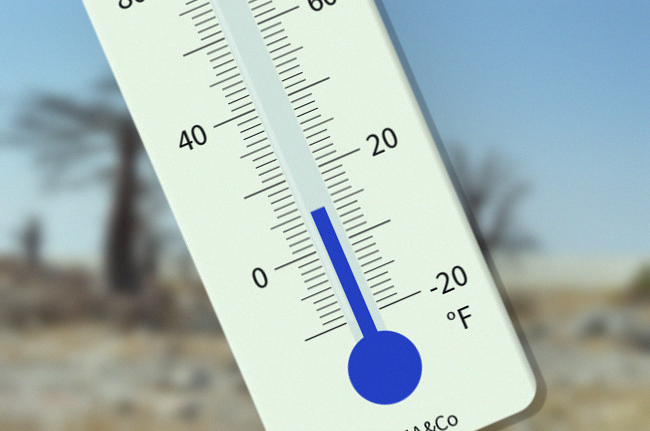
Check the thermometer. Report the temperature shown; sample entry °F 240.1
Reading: °F 10
